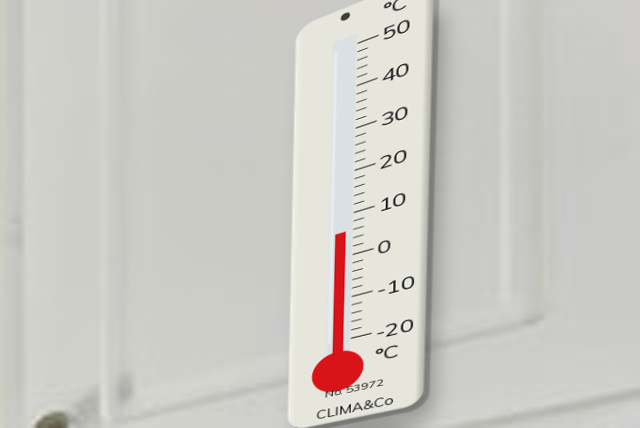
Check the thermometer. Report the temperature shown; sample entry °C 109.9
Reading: °C 6
